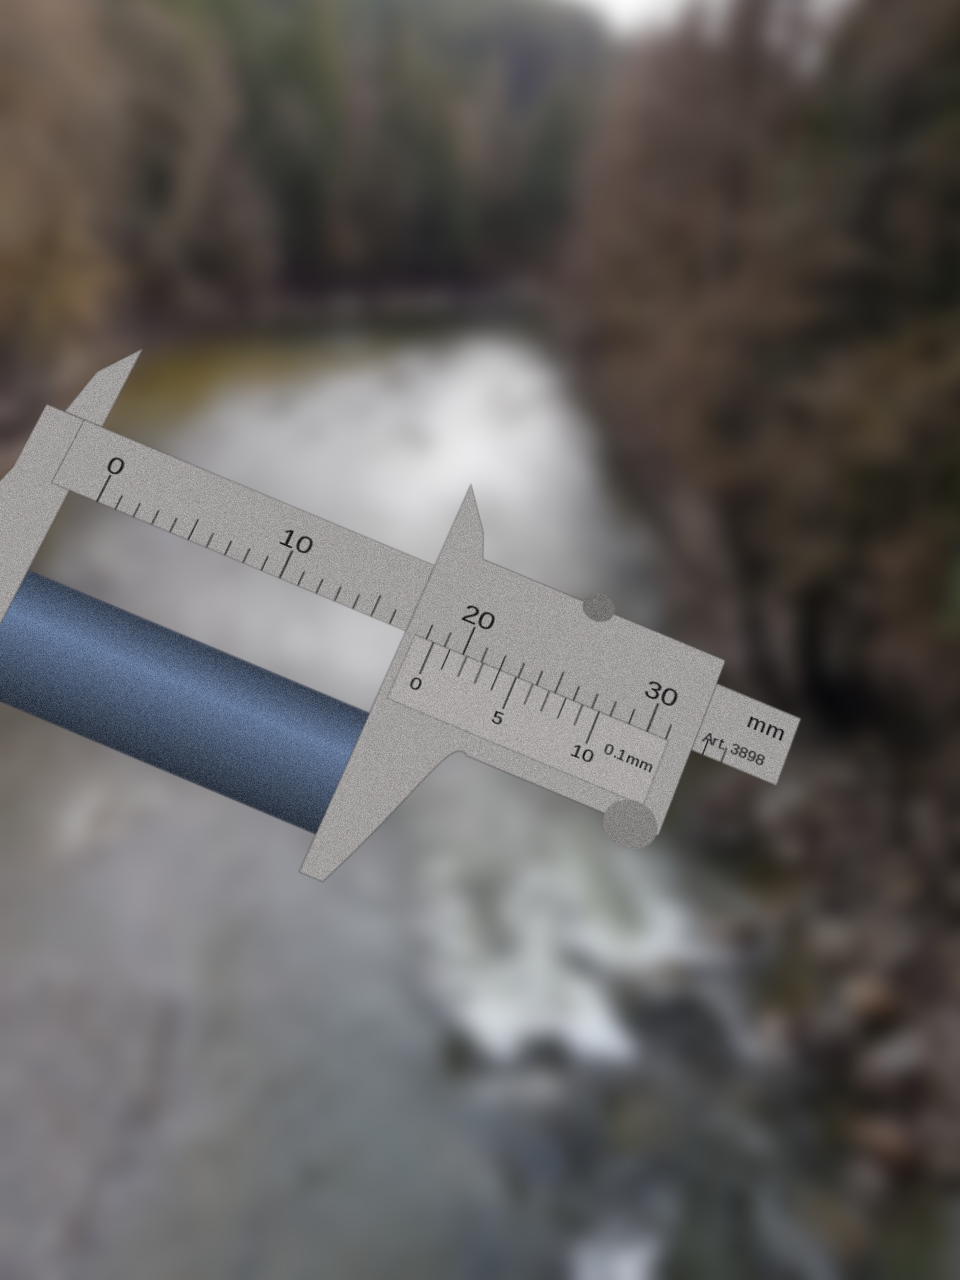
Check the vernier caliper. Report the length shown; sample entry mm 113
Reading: mm 18.4
